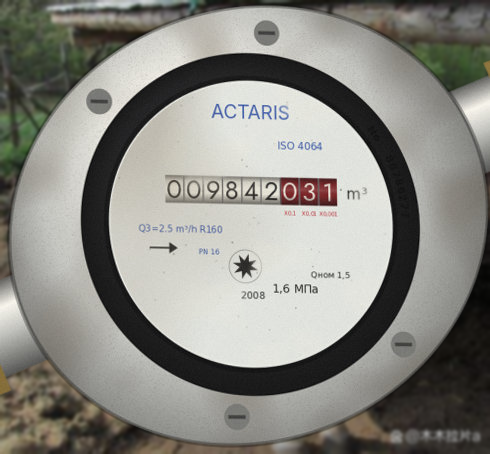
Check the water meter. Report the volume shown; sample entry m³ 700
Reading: m³ 9842.031
